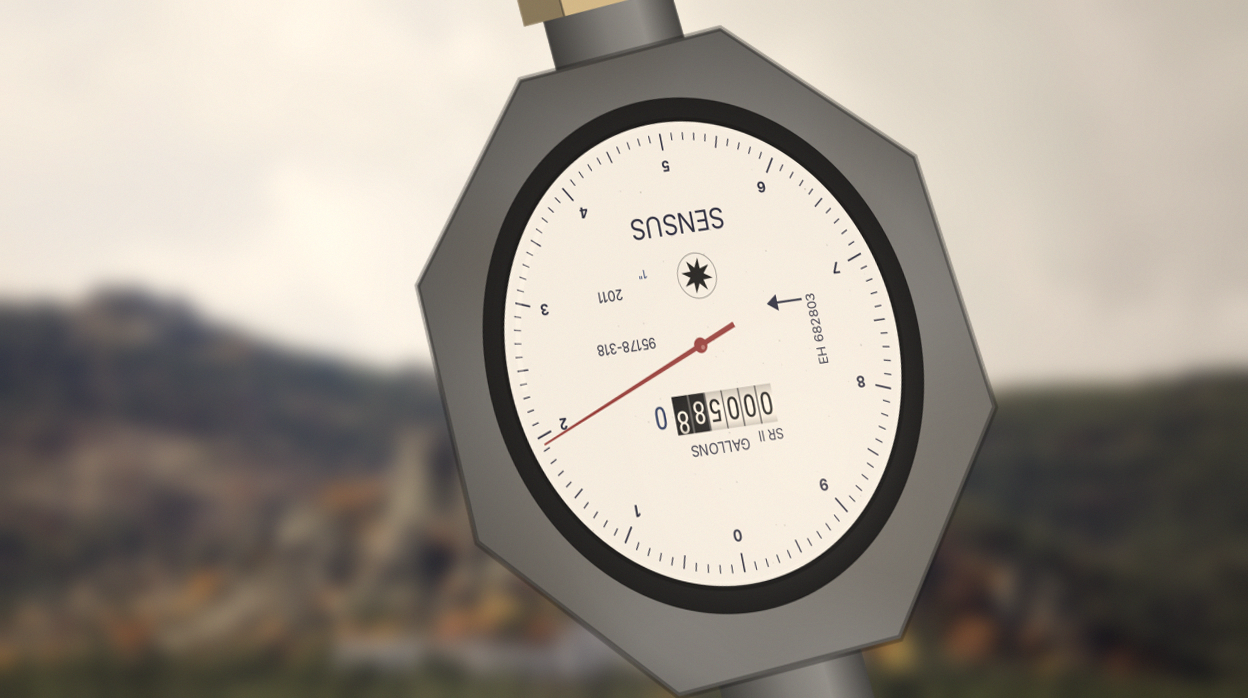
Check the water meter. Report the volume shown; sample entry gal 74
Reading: gal 5881.9
